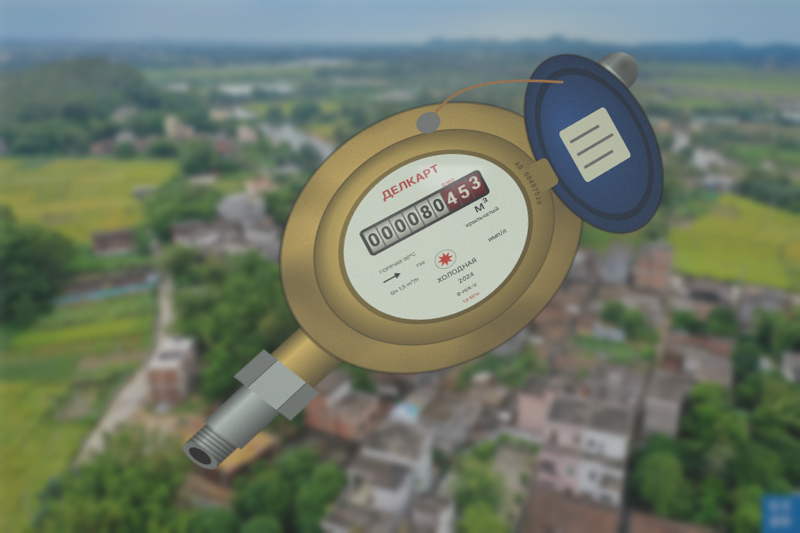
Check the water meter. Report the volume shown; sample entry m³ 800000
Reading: m³ 80.453
